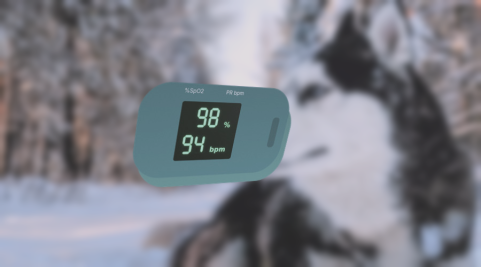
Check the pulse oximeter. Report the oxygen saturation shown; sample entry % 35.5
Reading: % 98
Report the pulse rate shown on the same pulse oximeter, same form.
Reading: bpm 94
